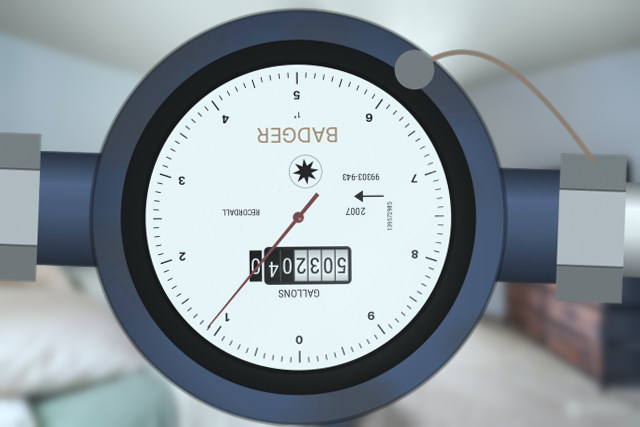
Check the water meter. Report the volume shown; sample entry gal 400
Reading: gal 5032041.1
